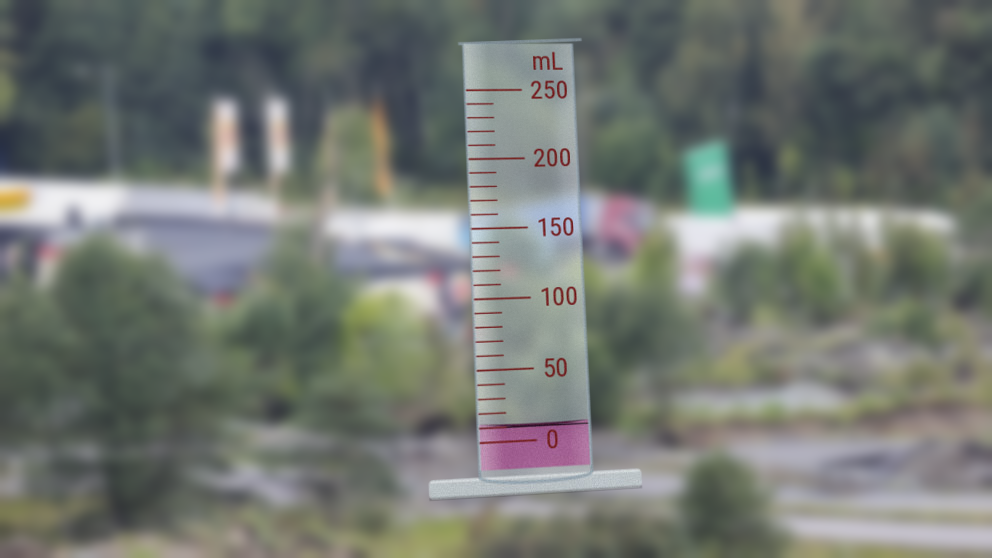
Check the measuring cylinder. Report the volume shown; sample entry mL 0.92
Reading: mL 10
